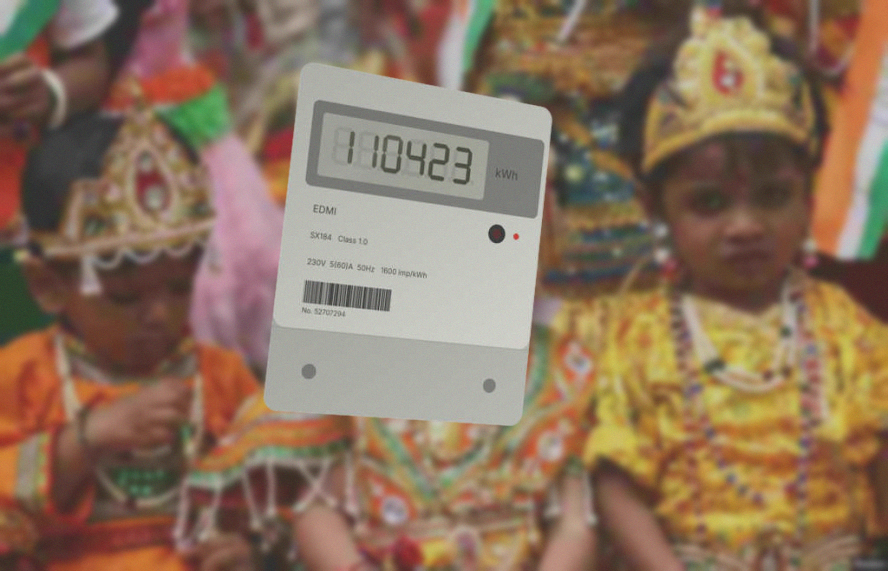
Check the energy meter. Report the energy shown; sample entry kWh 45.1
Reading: kWh 110423
